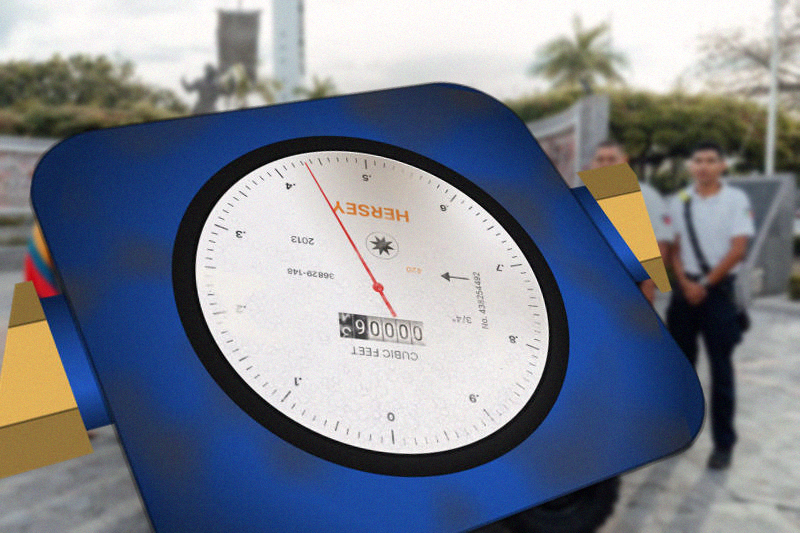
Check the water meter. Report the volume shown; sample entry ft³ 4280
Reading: ft³ 63.43
